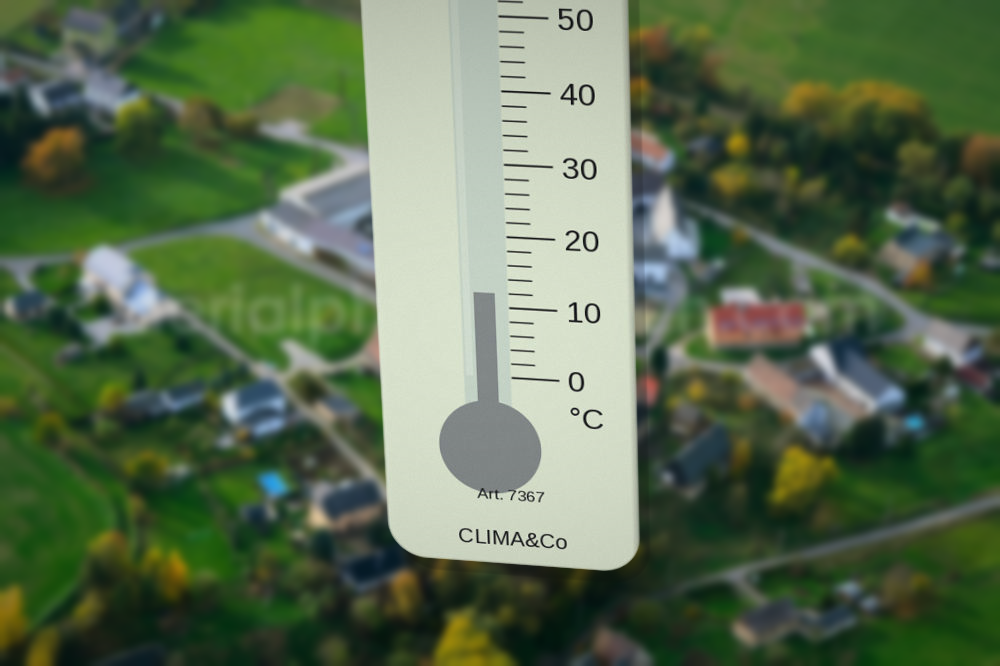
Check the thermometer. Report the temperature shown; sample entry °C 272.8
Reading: °C 12
